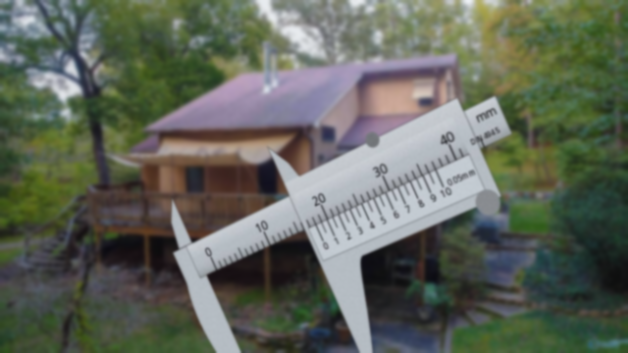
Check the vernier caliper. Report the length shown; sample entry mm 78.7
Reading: mm 18.0
